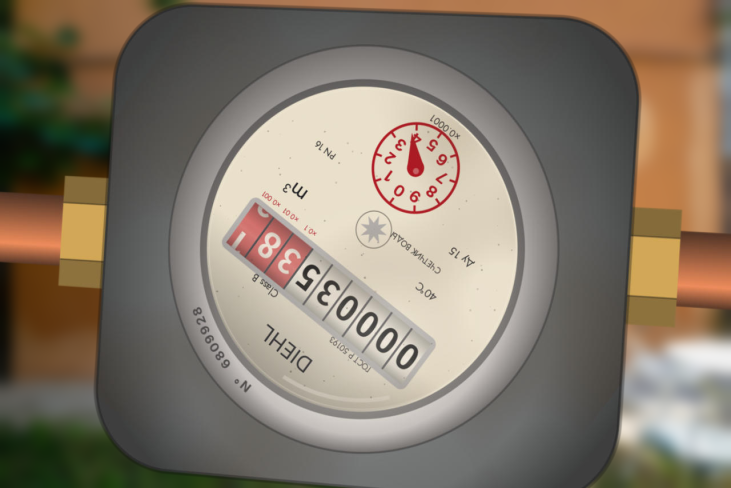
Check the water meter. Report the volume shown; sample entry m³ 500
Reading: m³ 35.3813
